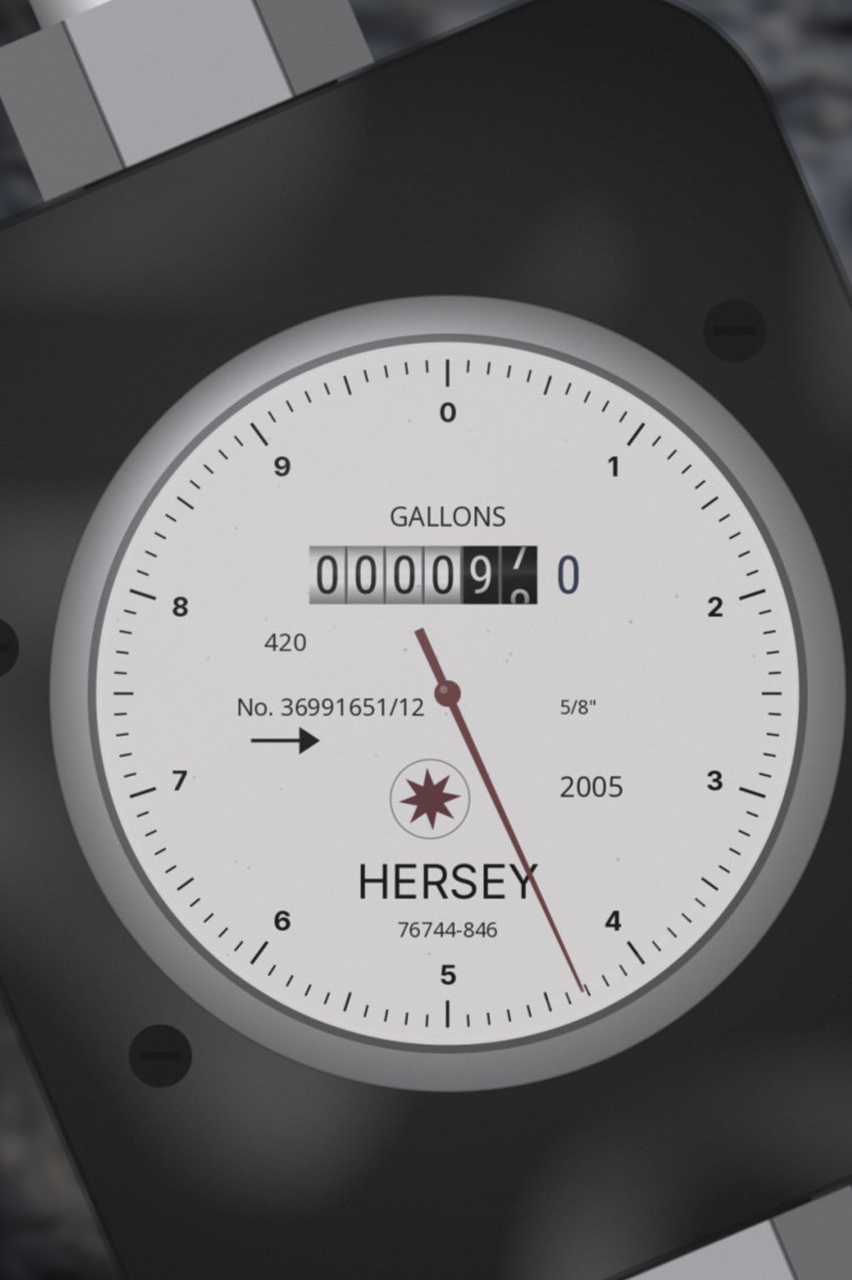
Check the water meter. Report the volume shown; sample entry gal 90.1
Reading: gal 974.3
